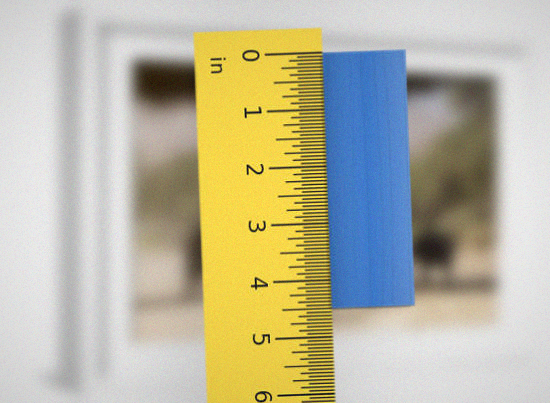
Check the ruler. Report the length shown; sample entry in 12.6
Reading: in 4.5
